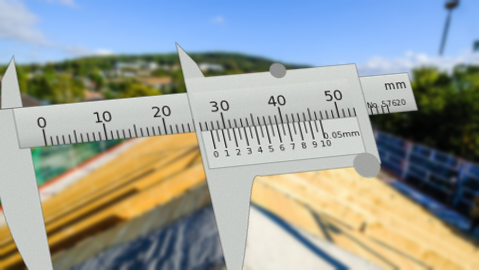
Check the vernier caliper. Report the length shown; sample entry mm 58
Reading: mm 27.6
